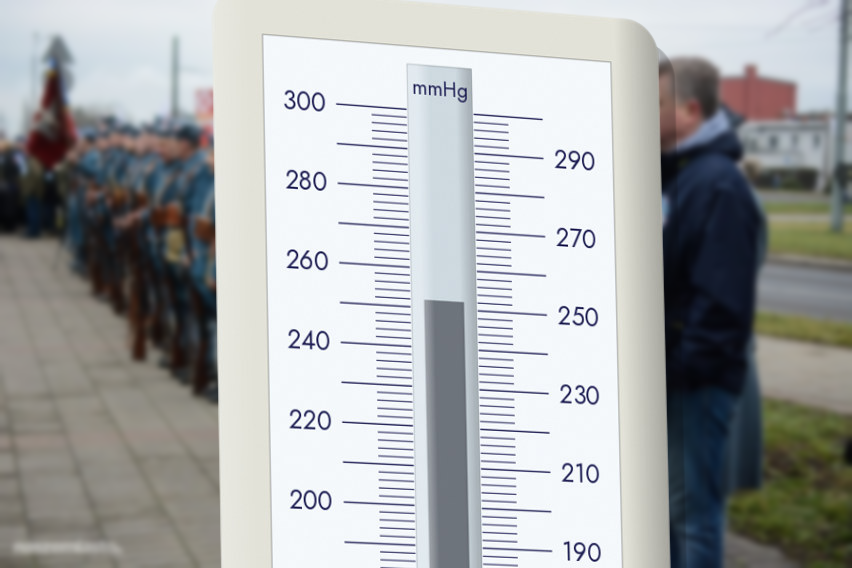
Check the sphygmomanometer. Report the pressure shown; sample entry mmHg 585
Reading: mmHg 252
